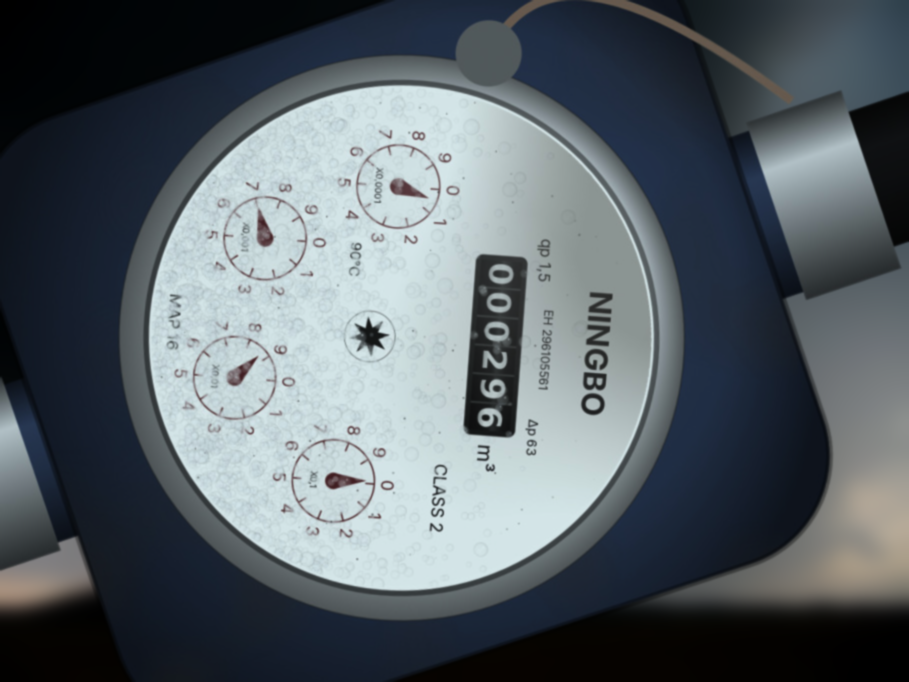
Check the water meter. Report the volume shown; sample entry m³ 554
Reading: m³ 295.9870
